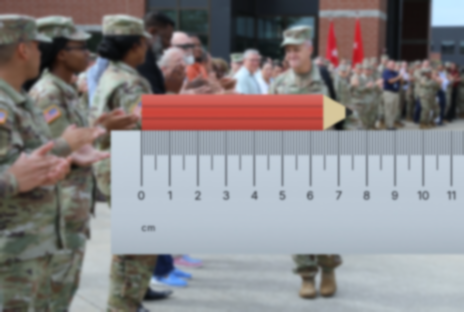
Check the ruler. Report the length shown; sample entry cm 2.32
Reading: cm 7.5
